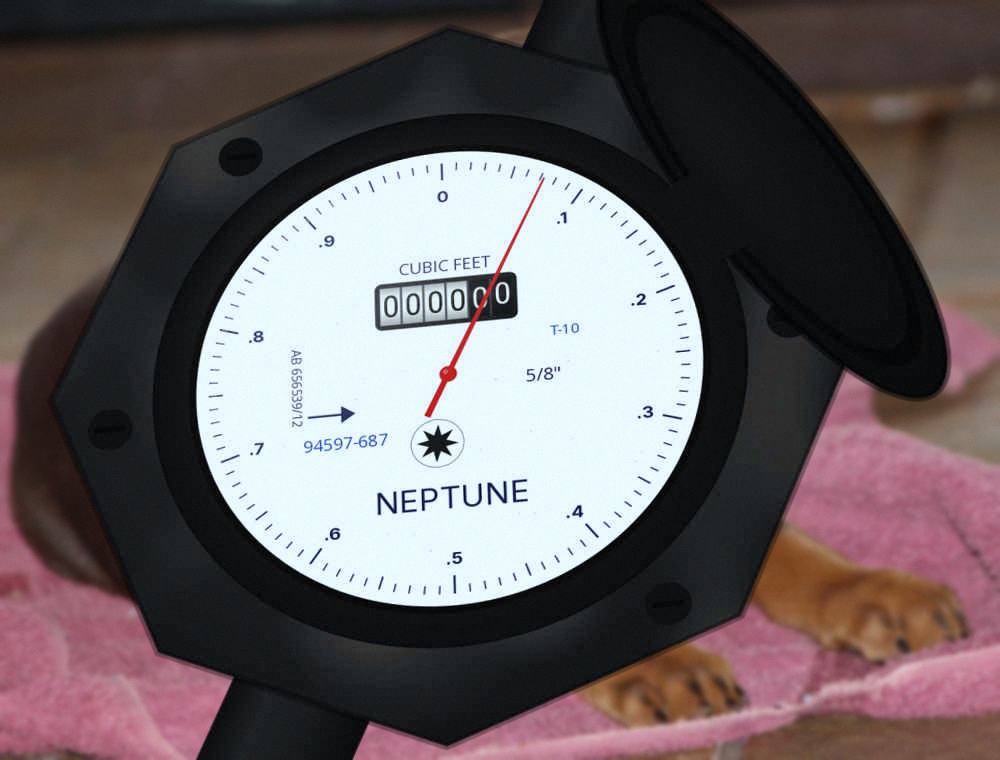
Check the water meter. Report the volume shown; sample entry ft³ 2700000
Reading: ft³ 0.07
